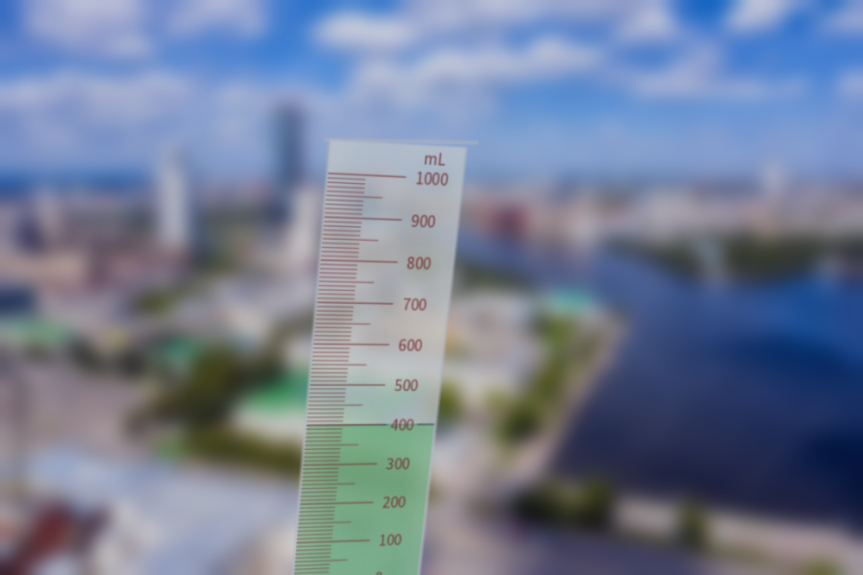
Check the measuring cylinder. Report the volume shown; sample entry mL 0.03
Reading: mL 400
